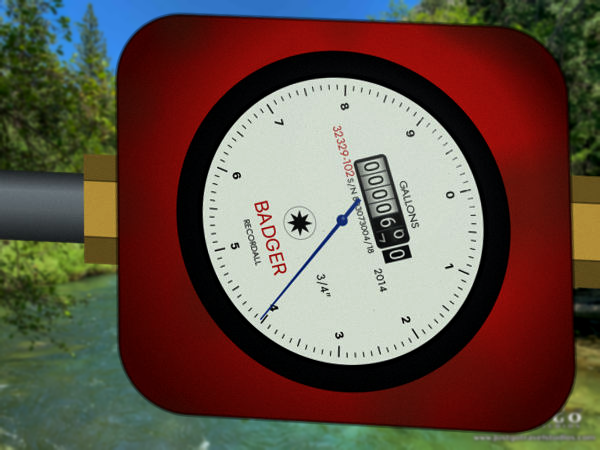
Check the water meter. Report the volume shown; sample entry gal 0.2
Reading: gal 664.0
